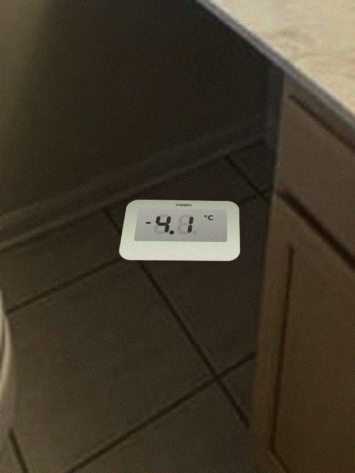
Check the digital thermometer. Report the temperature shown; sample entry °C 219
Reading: °C -4.1
